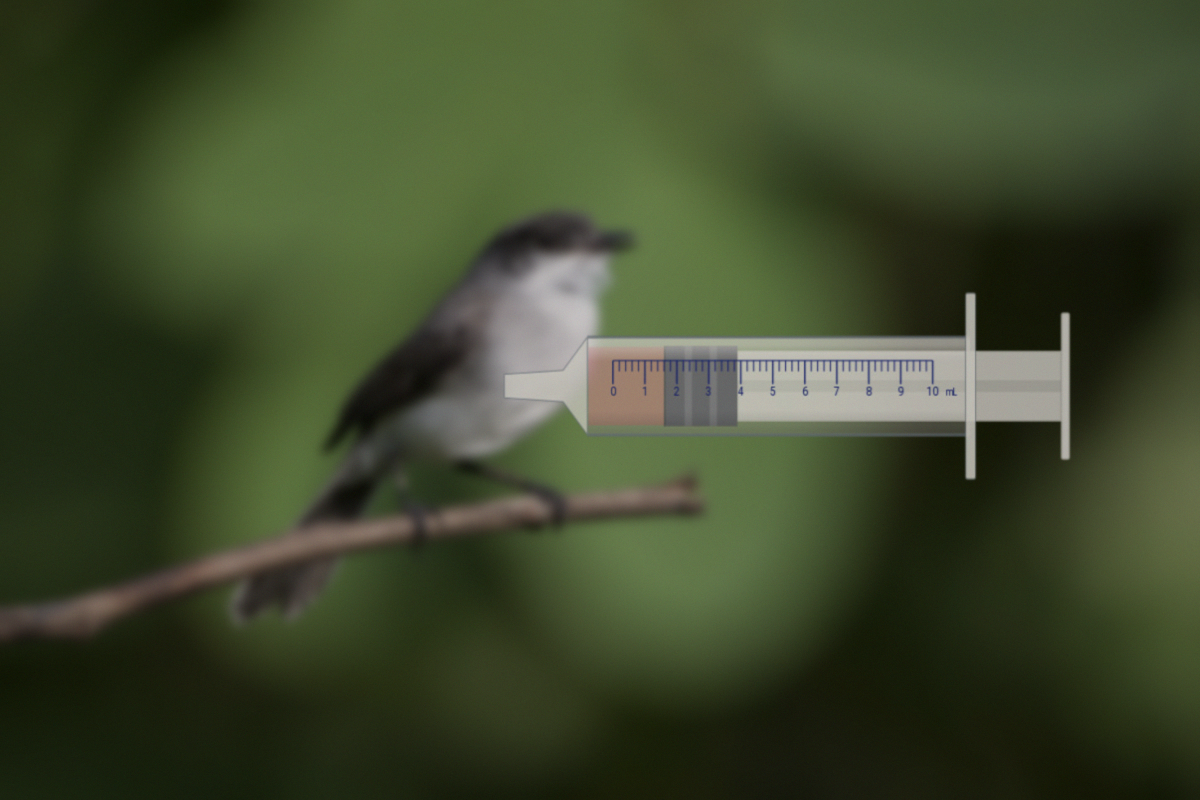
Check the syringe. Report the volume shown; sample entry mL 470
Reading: mL 1.6
